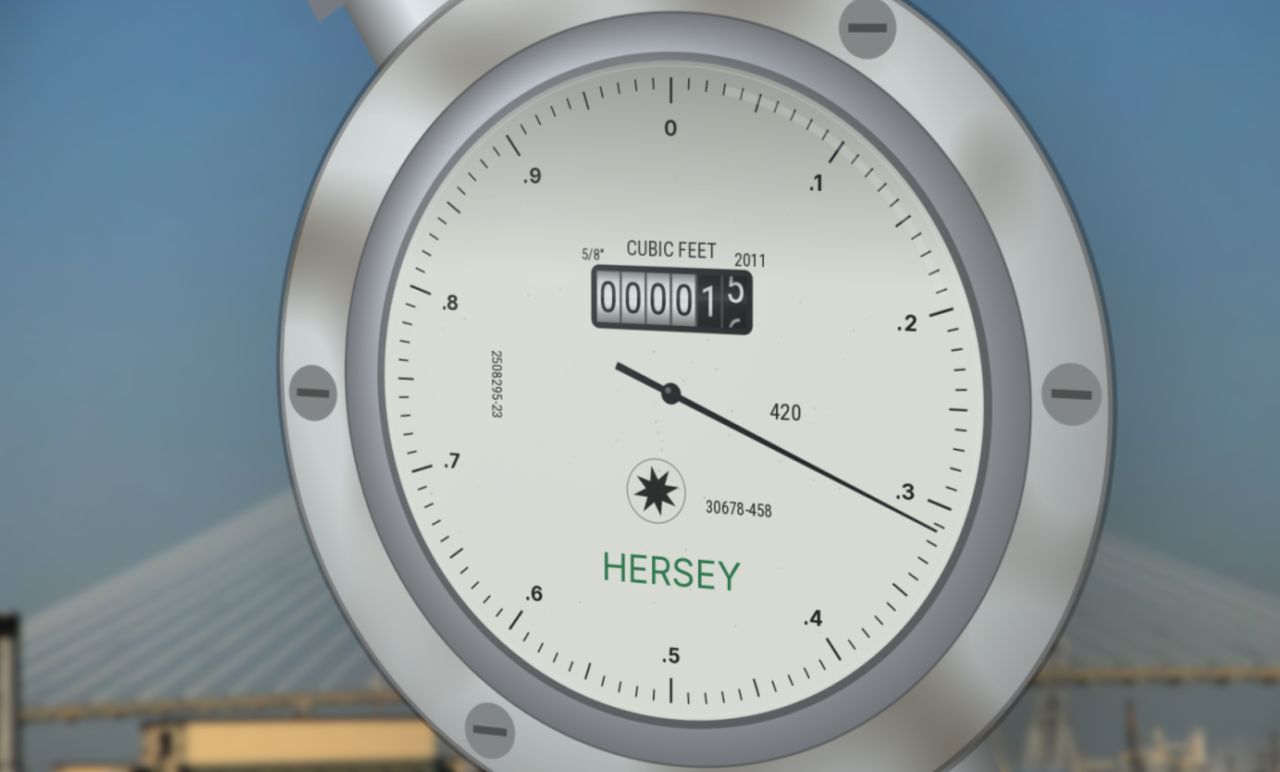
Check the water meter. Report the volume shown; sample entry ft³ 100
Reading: ft³ 15.31
